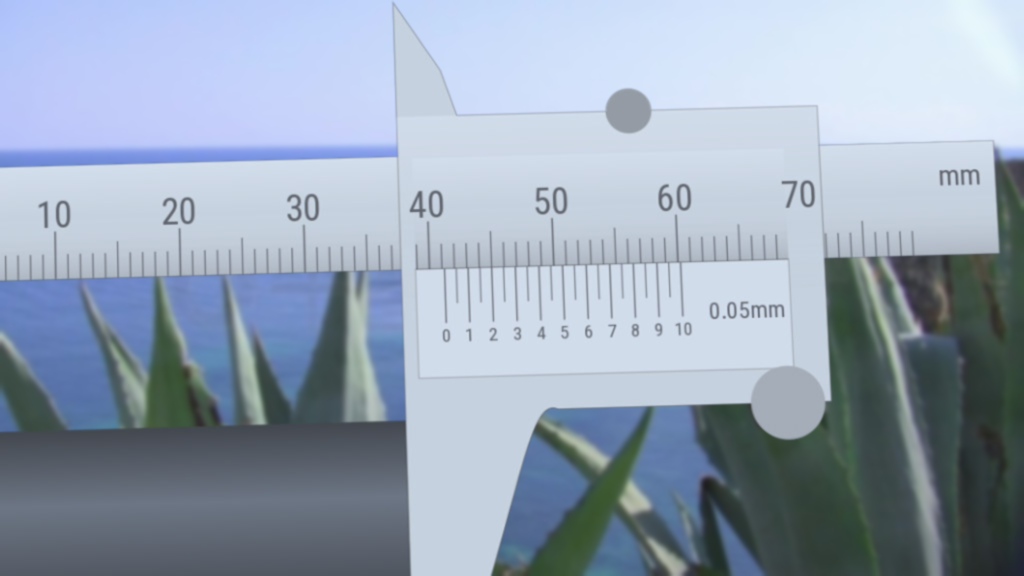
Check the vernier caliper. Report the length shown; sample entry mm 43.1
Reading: mm 41.2
